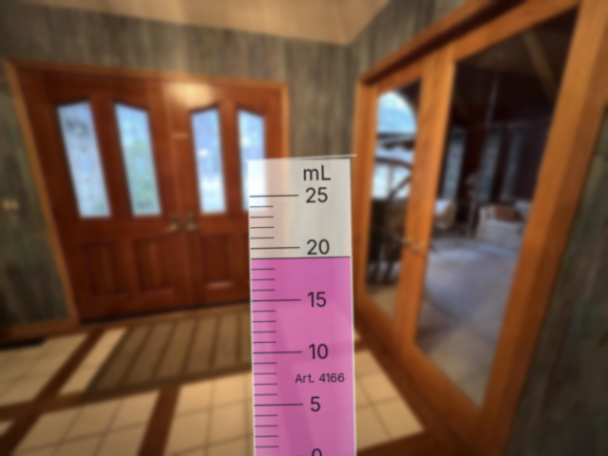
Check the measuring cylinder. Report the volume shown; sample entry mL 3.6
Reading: mL 19
